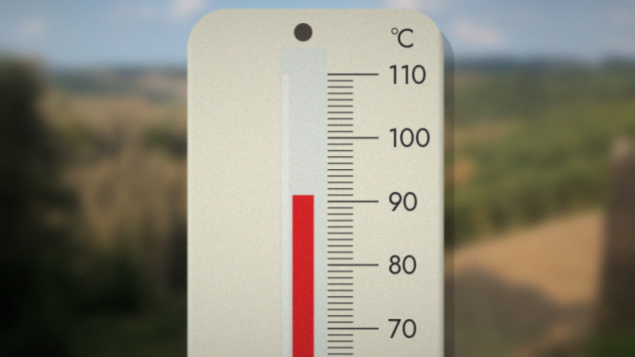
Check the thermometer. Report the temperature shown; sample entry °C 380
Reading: °C 91
